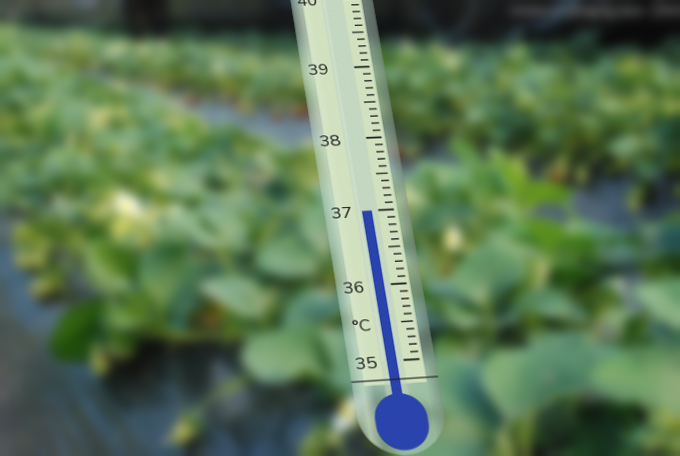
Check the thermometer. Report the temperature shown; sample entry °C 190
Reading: °C 37
